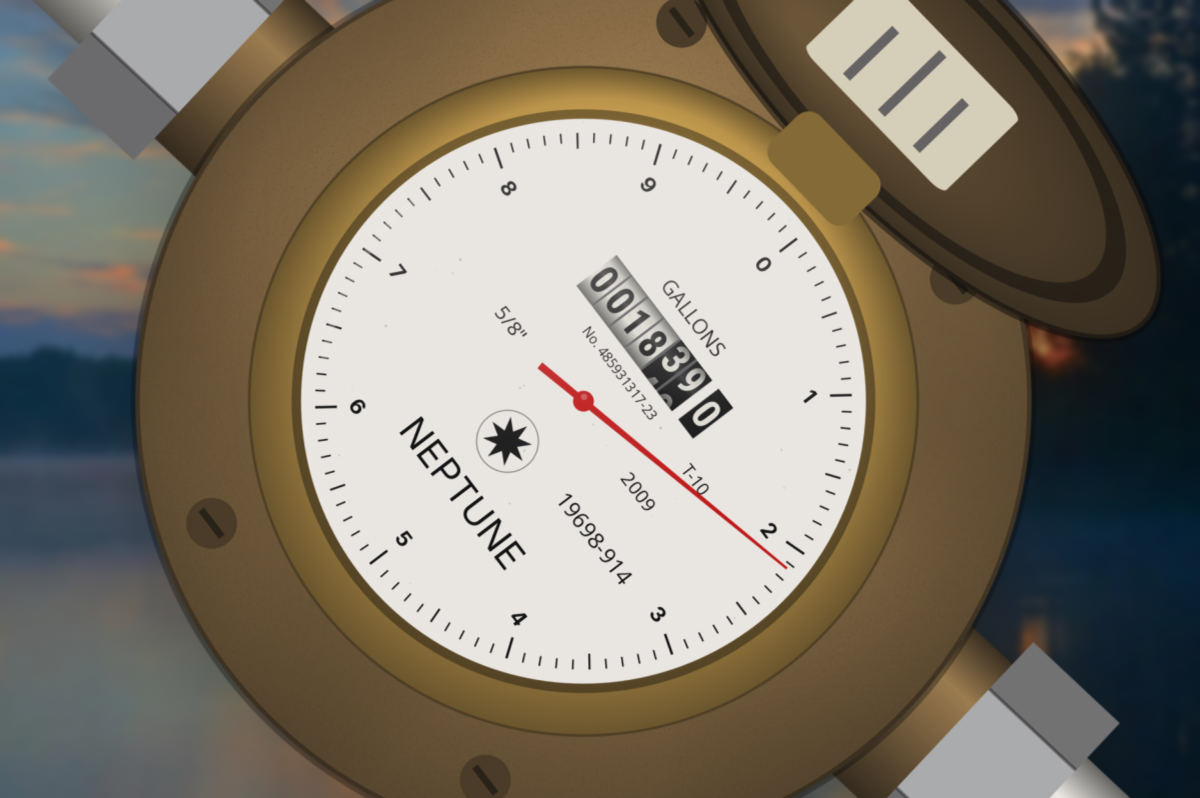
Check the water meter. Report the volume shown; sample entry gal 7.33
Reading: gal 18392.1
